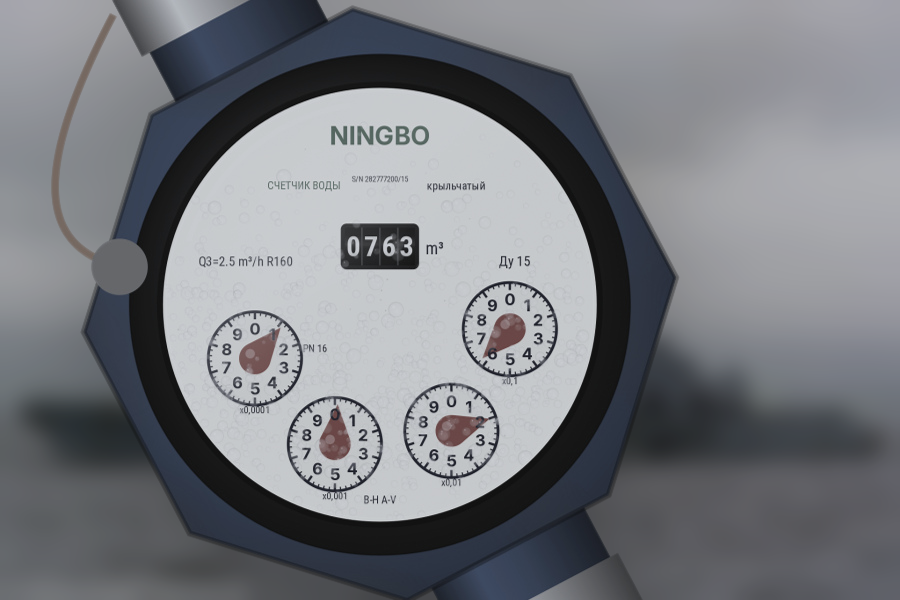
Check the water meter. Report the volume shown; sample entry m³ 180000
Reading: m³ 763.6201
